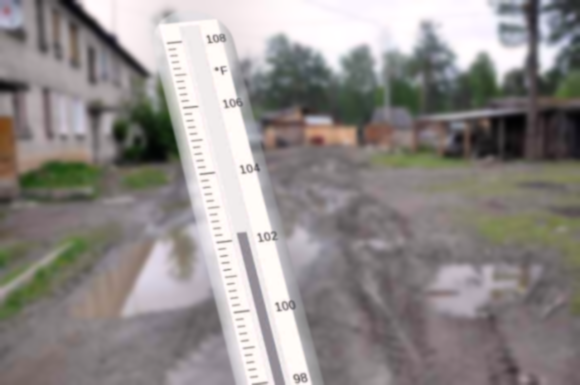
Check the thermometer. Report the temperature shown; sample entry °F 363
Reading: °F 102.2
